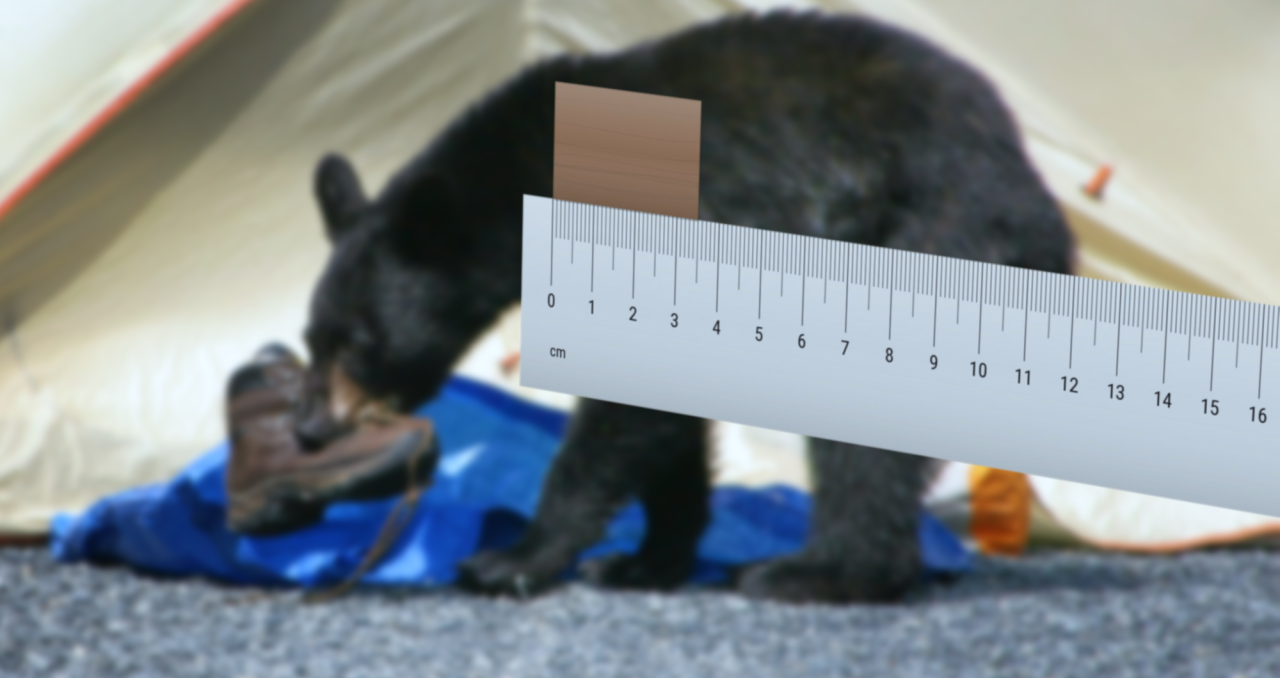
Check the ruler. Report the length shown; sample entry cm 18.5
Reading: cm 3.5
